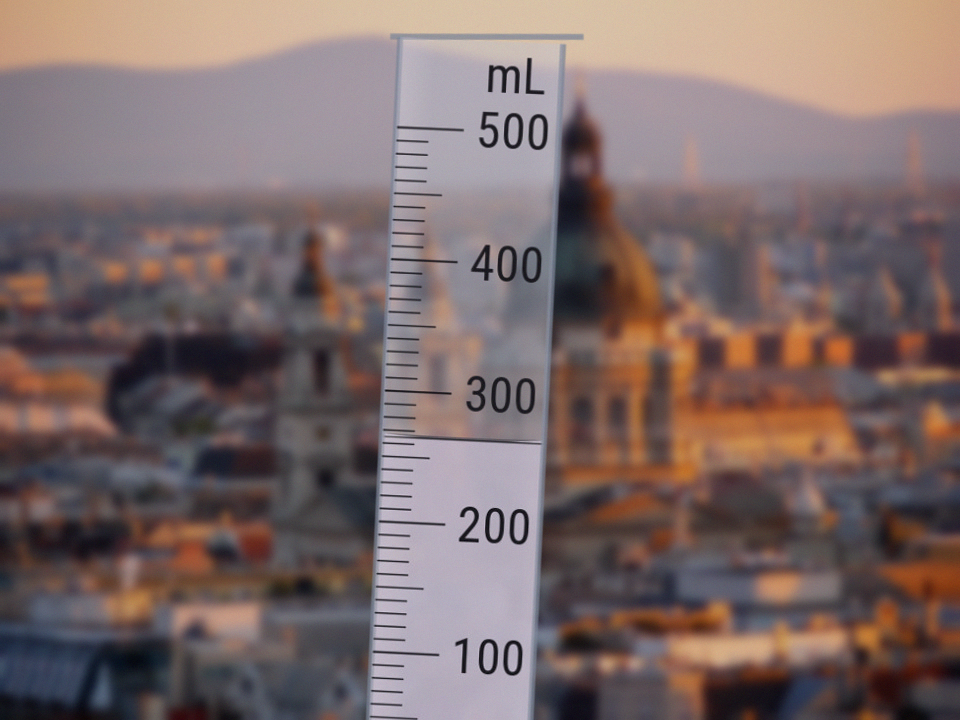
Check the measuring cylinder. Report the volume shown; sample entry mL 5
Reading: mL 265
